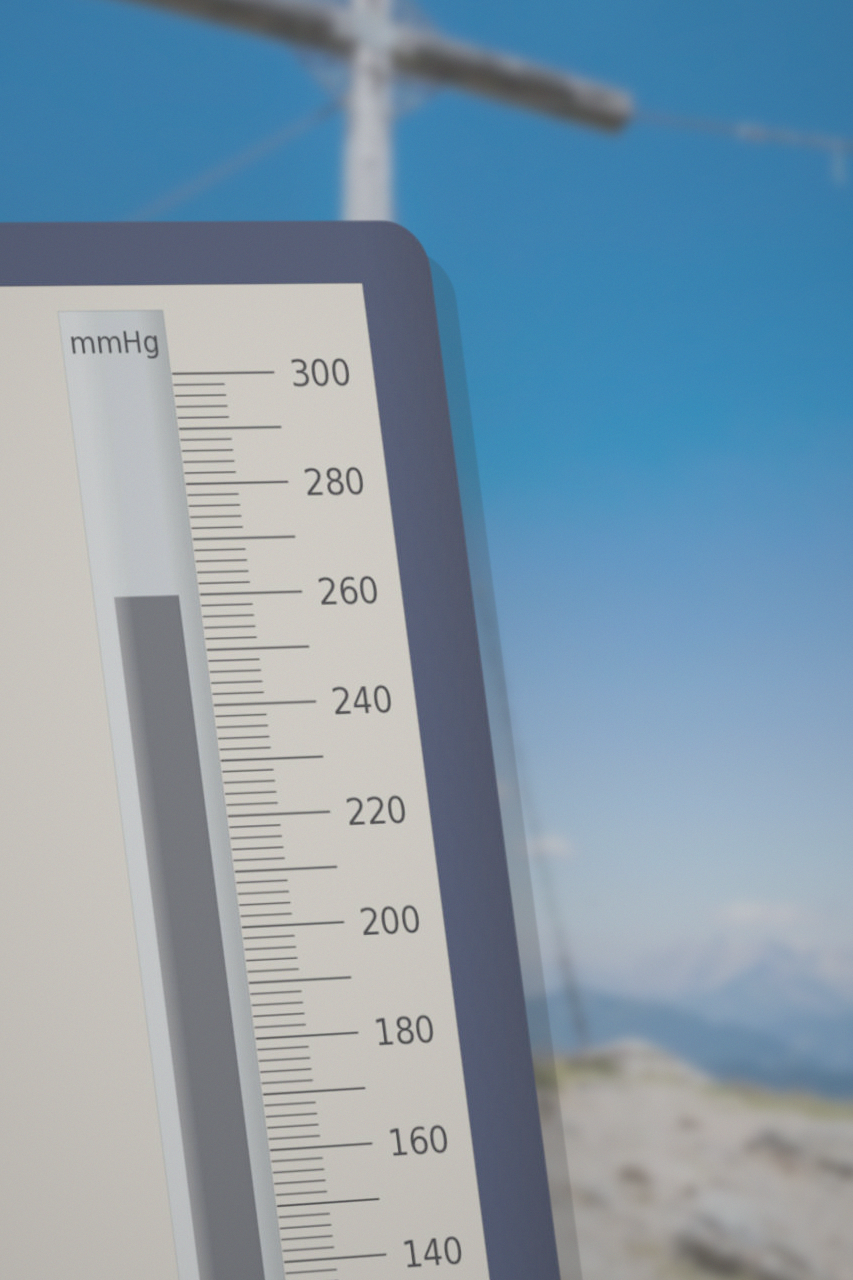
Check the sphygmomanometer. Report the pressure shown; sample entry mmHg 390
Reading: mmHg 260
